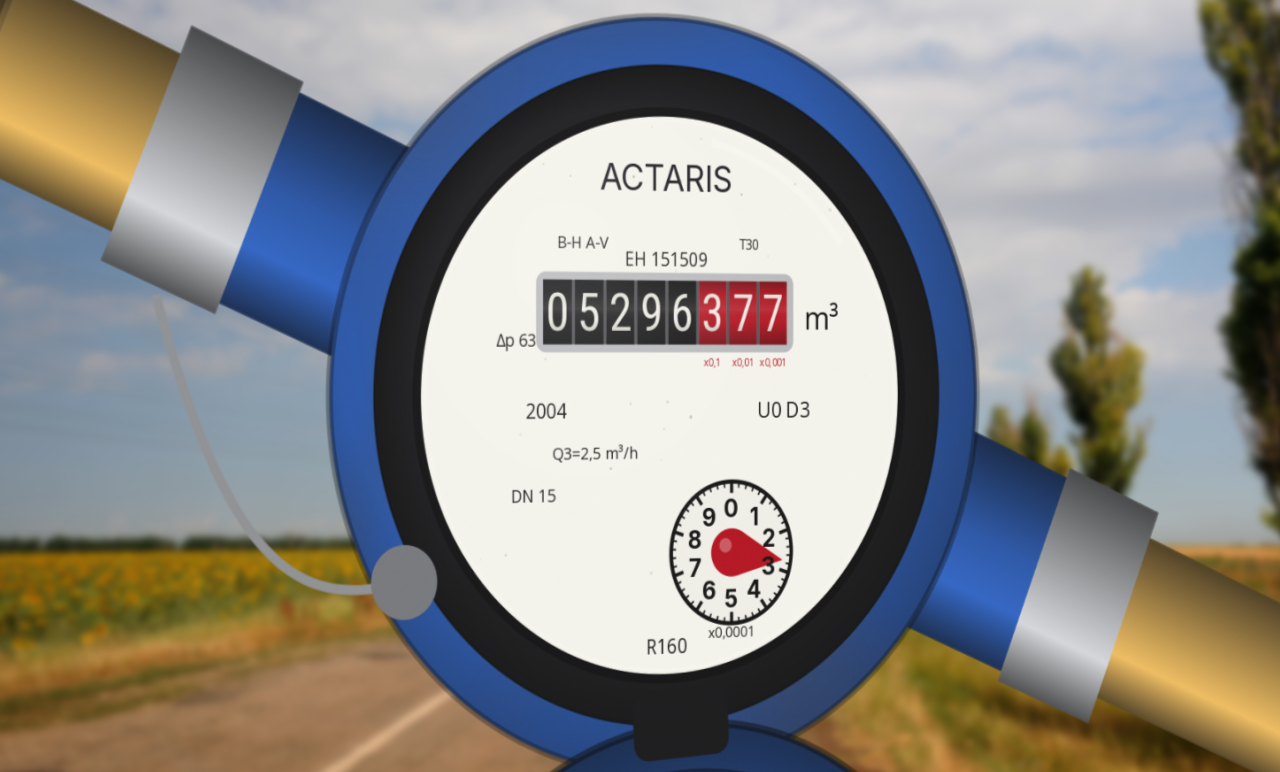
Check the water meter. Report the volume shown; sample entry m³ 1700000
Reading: m³ 5296.3772
